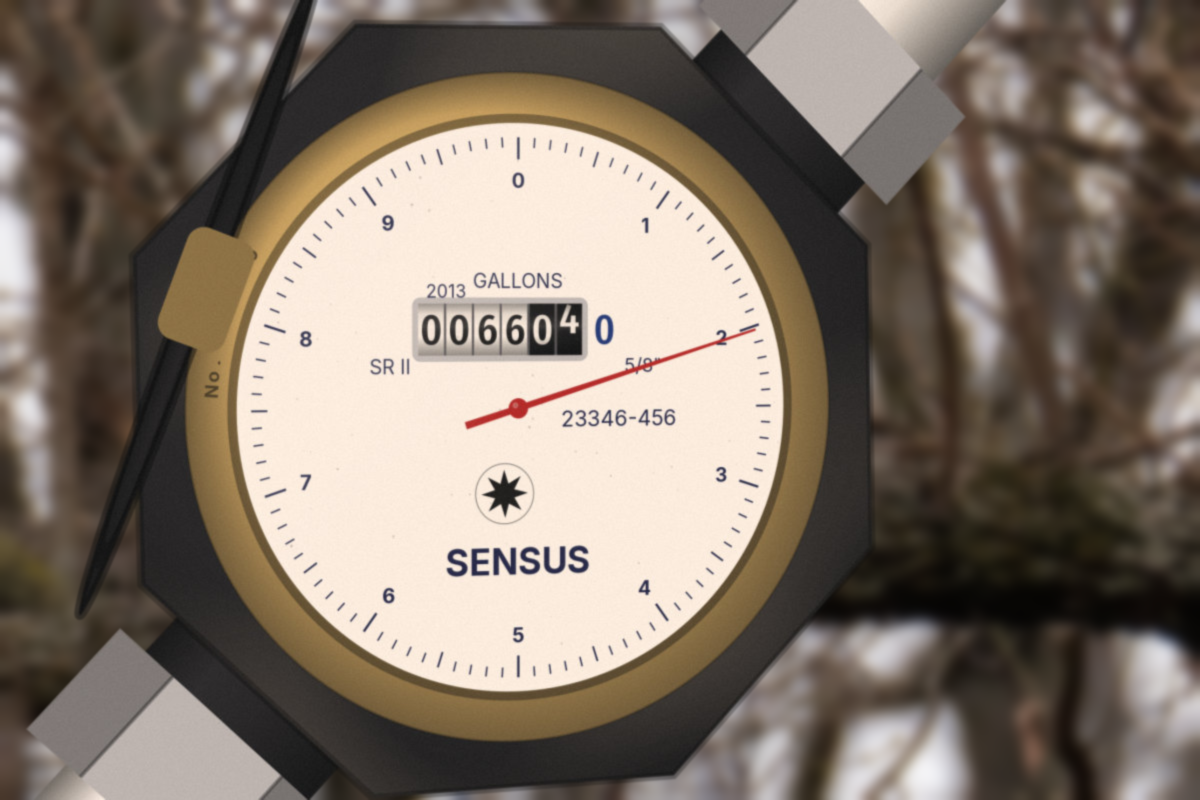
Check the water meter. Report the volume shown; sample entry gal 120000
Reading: gal 66042.0
